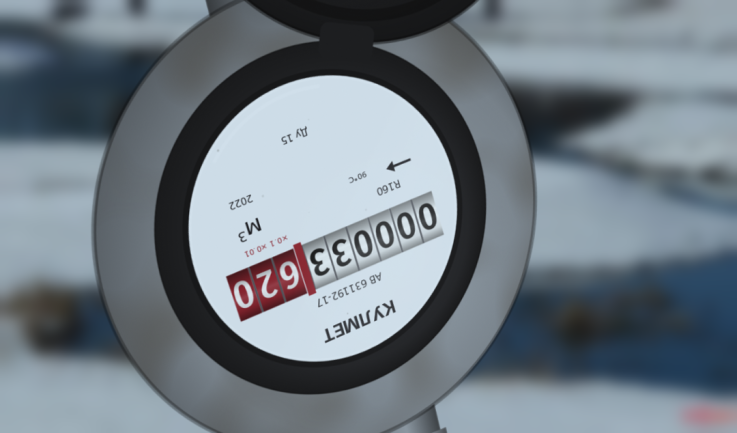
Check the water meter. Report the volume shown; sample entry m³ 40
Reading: m³ 33.620
